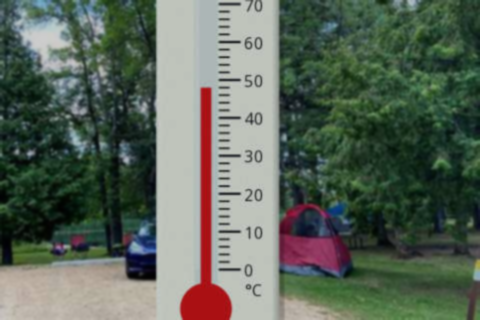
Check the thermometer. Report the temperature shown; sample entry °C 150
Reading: °C 48
